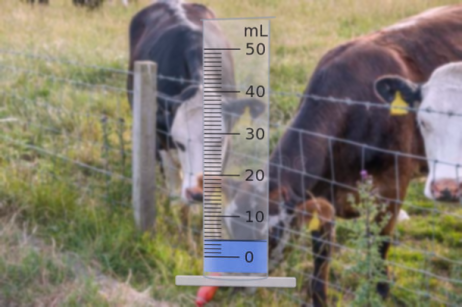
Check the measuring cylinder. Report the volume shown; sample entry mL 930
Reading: mL 4
